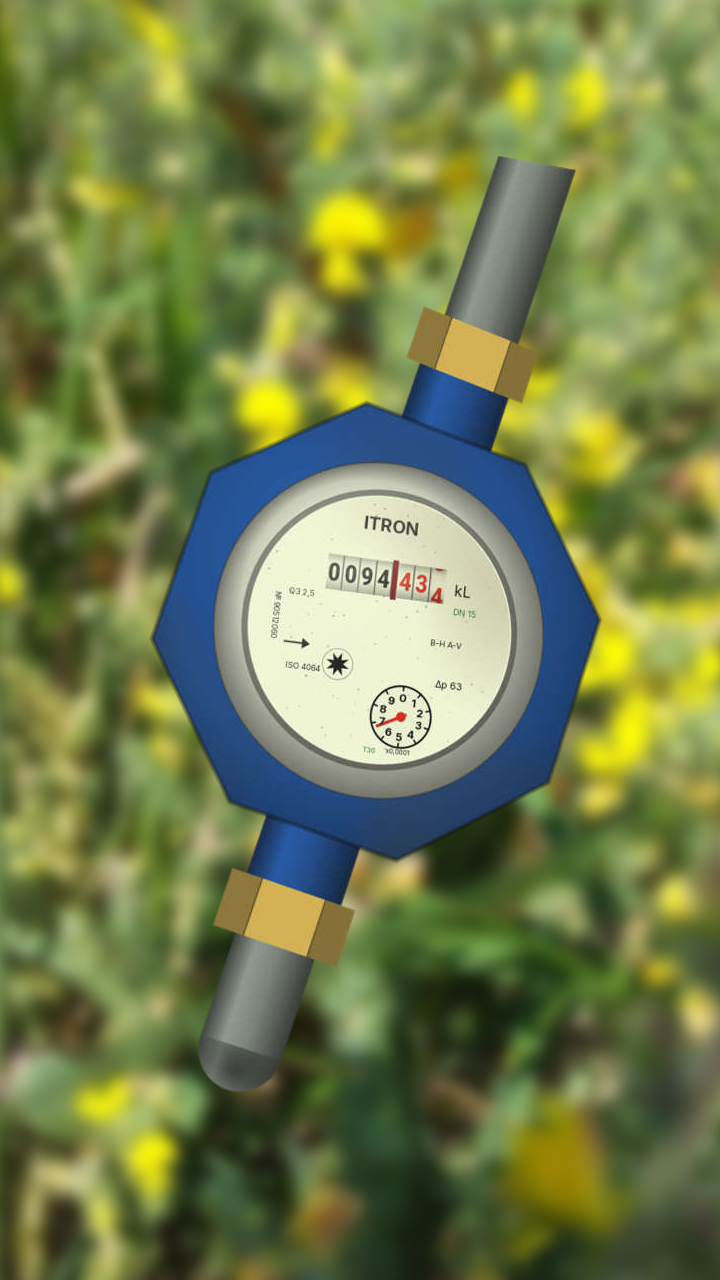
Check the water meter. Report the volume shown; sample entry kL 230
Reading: kL 94.4336
